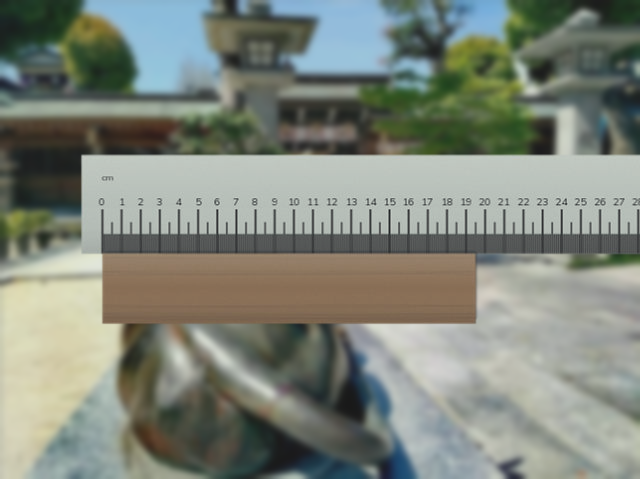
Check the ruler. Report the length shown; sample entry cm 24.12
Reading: cm 19.5
